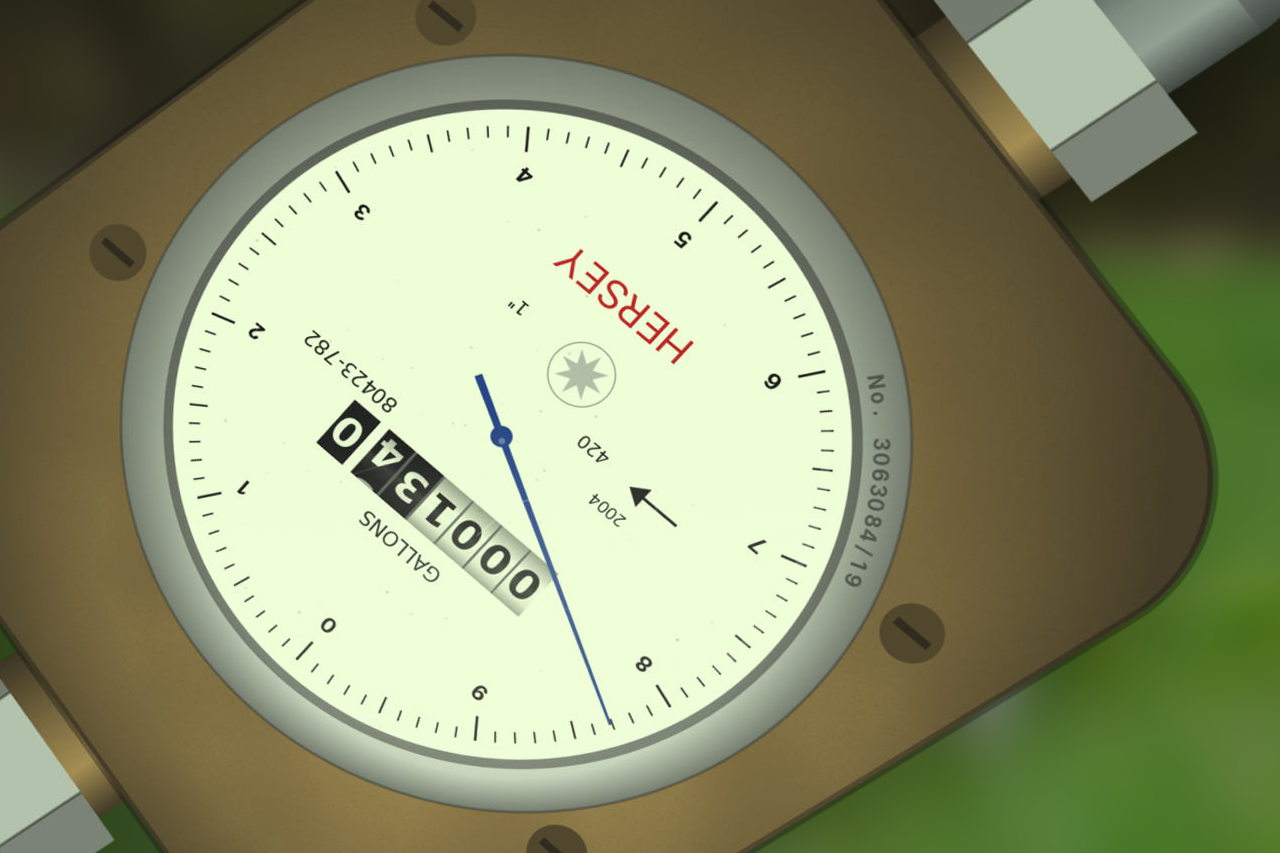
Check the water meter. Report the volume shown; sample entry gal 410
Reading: gal 1338.3
